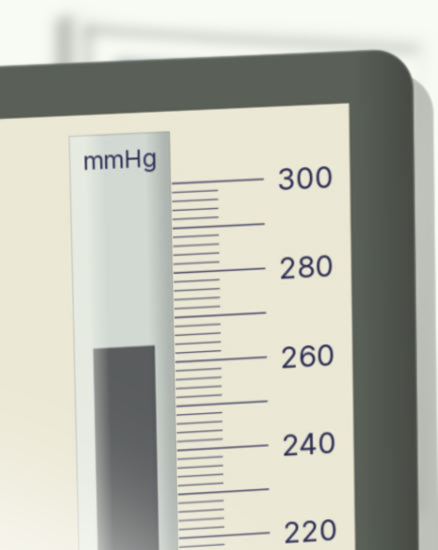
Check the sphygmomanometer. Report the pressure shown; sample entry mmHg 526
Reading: mmHg 264
